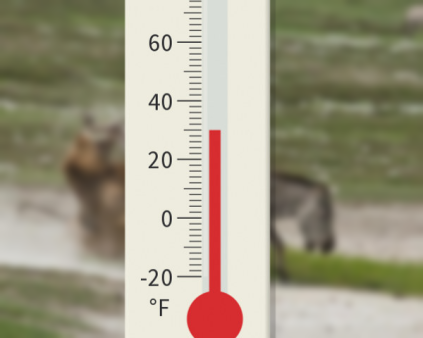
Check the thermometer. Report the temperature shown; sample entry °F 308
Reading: °F 30
